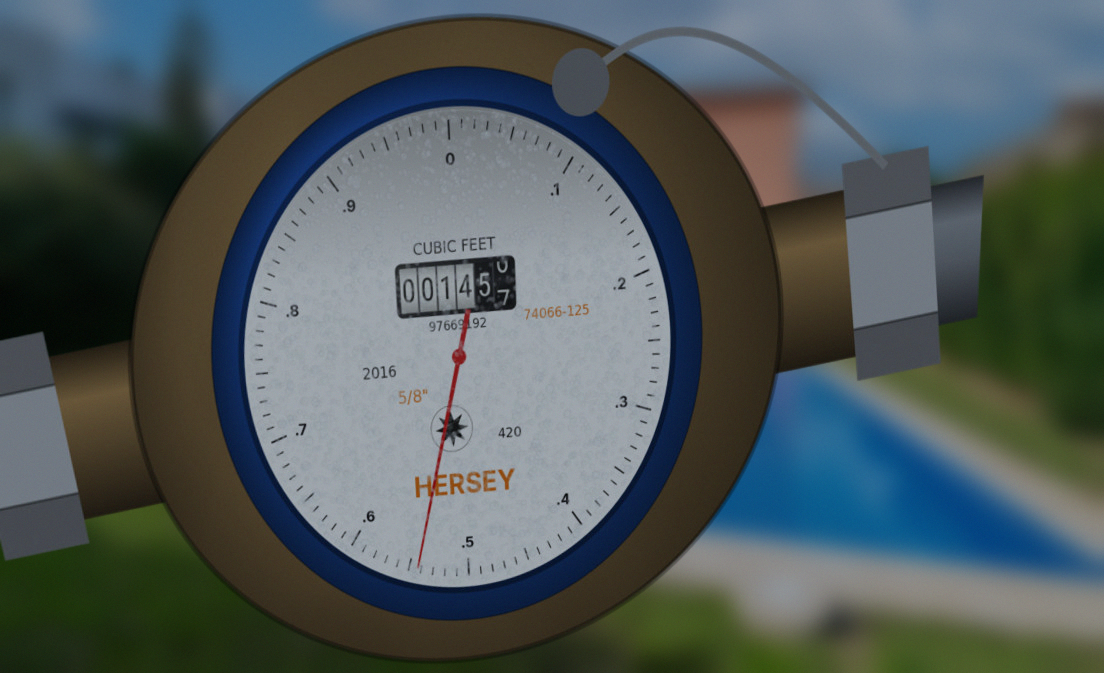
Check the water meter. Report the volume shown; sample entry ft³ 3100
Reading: ft³ 1456.54
